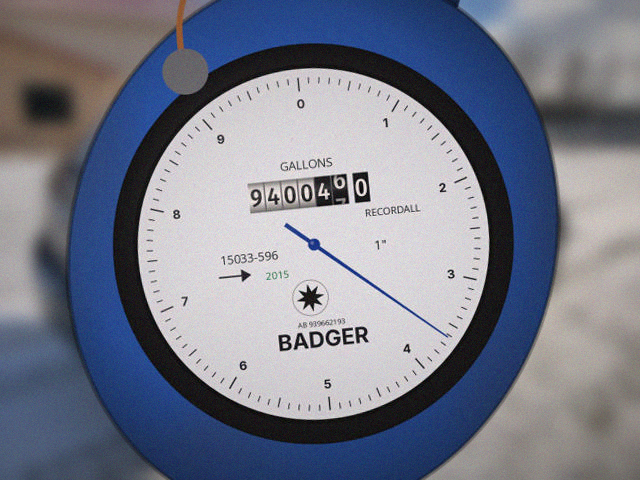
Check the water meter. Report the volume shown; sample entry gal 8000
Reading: gal 9400463.6
